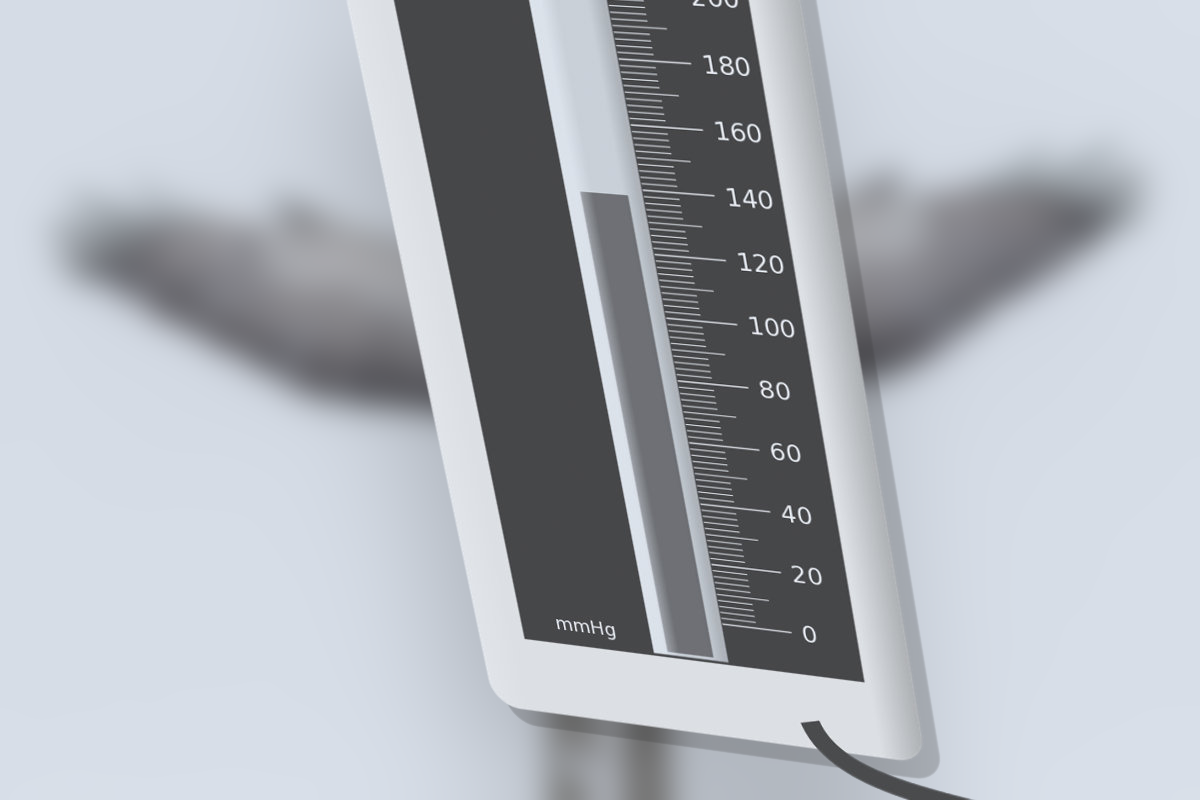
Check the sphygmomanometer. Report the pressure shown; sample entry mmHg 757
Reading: mmHg 138
